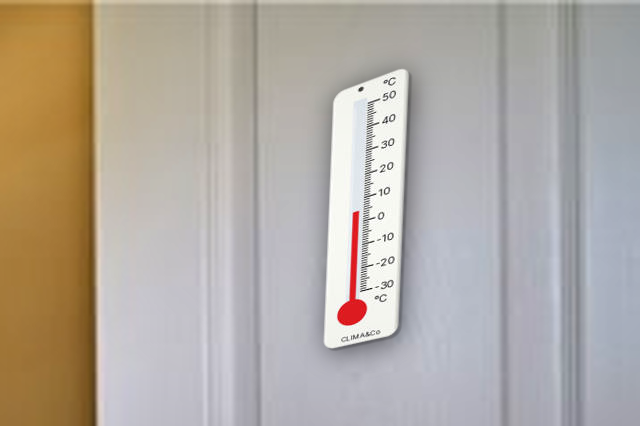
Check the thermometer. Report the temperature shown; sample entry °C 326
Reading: °C 5
